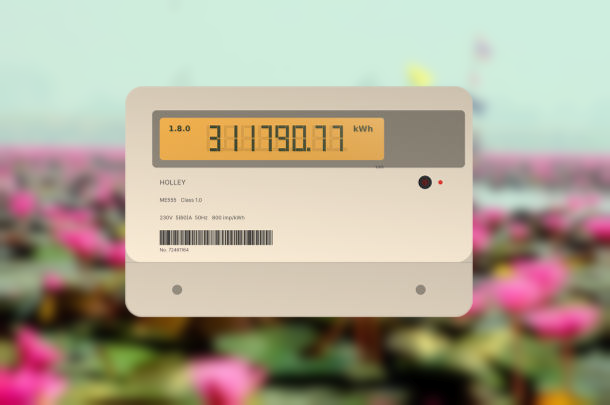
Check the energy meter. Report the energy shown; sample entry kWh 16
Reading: kWh 311790.77
